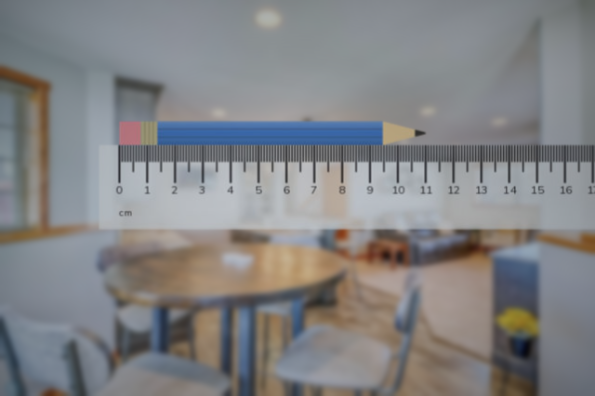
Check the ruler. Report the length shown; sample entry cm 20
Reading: cm 11
